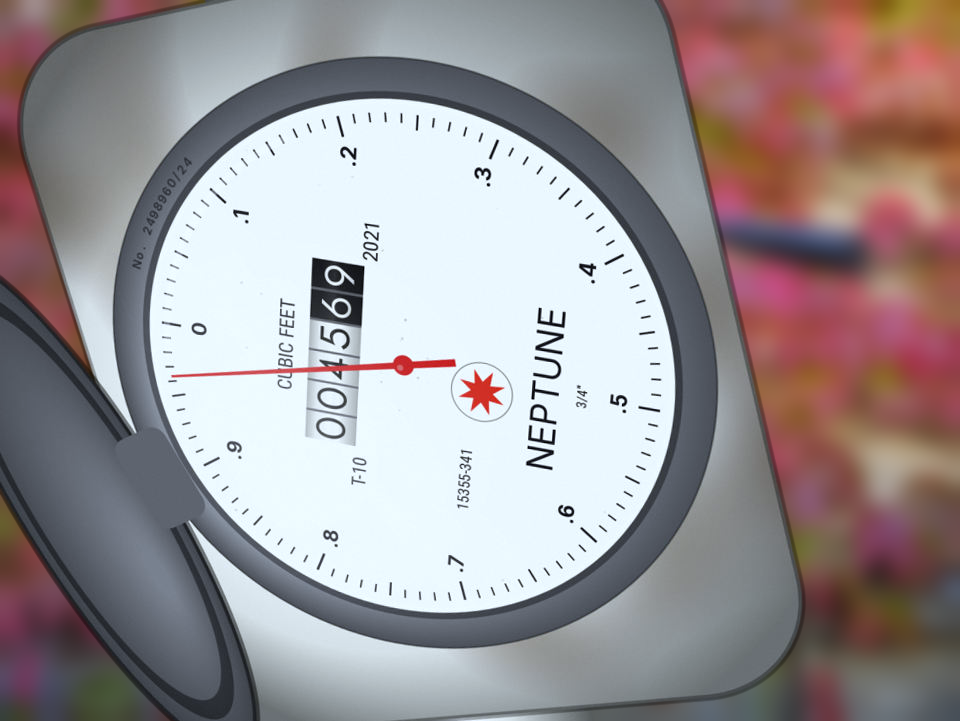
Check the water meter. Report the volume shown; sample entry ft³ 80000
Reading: ft³ 4568.96
